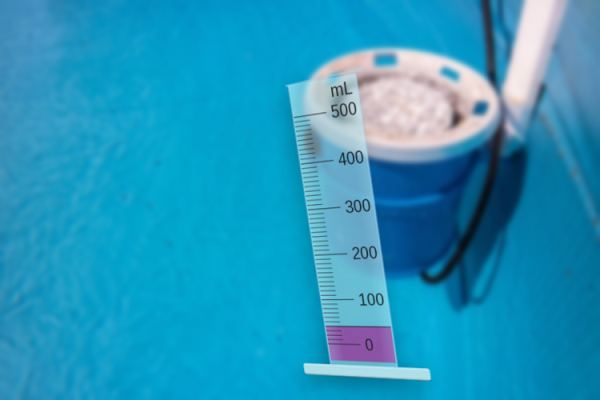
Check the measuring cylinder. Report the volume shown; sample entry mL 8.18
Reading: mL 40
